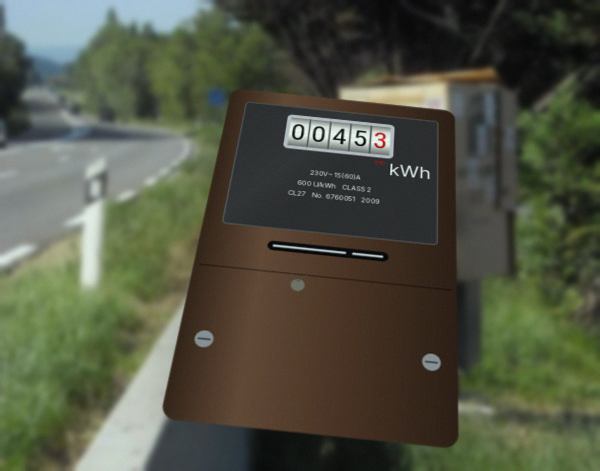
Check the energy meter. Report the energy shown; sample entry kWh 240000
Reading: kWh 45.3
